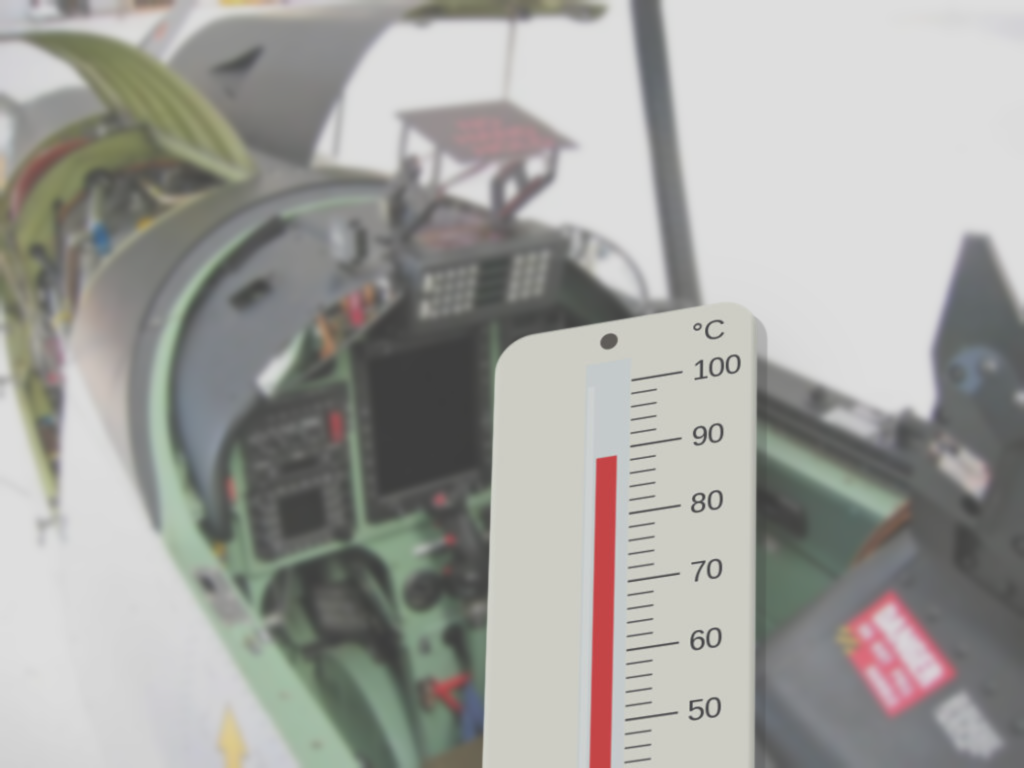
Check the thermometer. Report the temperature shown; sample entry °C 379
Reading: °C 89
